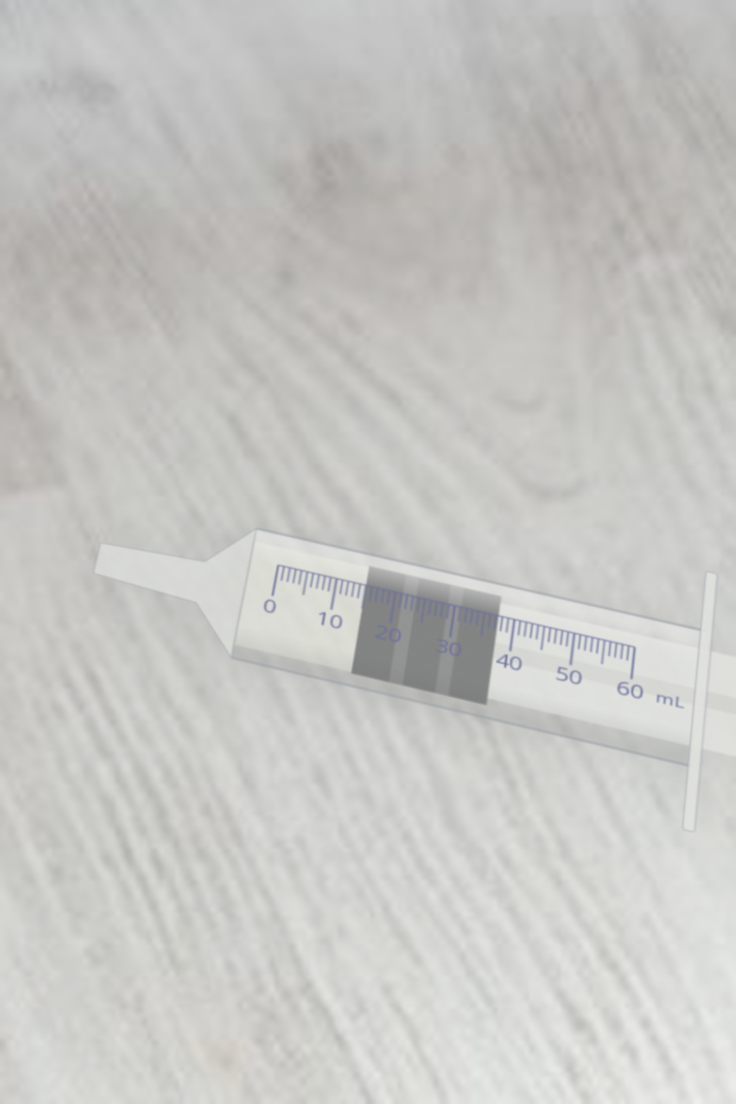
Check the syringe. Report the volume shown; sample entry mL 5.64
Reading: mL 15
